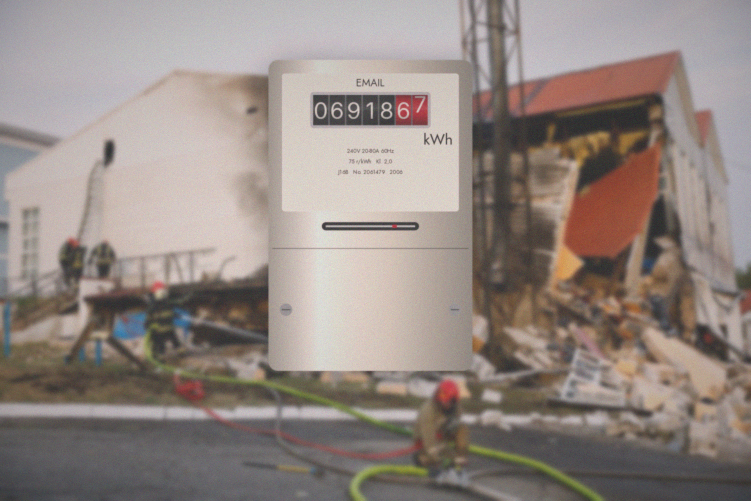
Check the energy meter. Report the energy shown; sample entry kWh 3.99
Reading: kWh 6918.67
